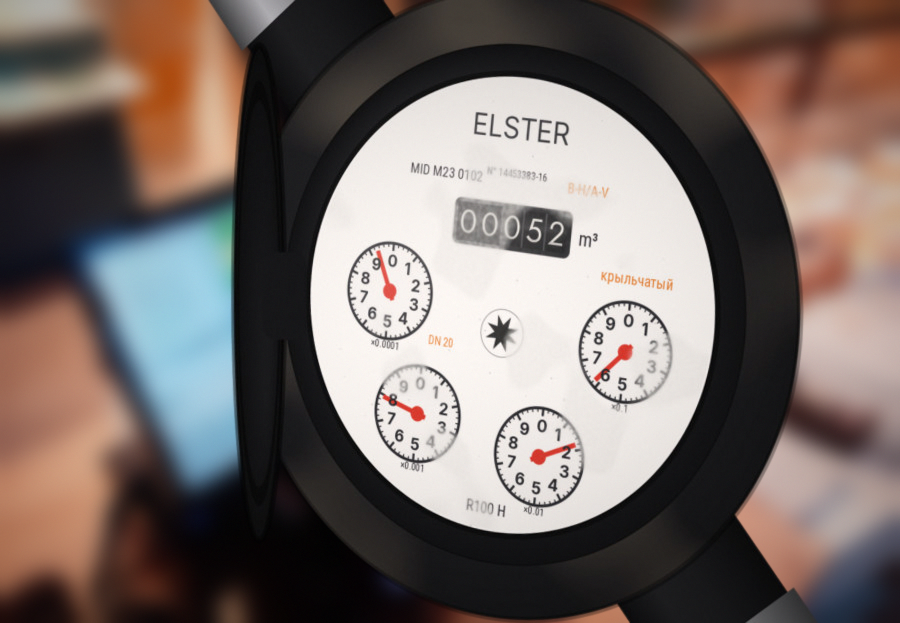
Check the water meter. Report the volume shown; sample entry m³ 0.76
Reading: m³ 52.6179
